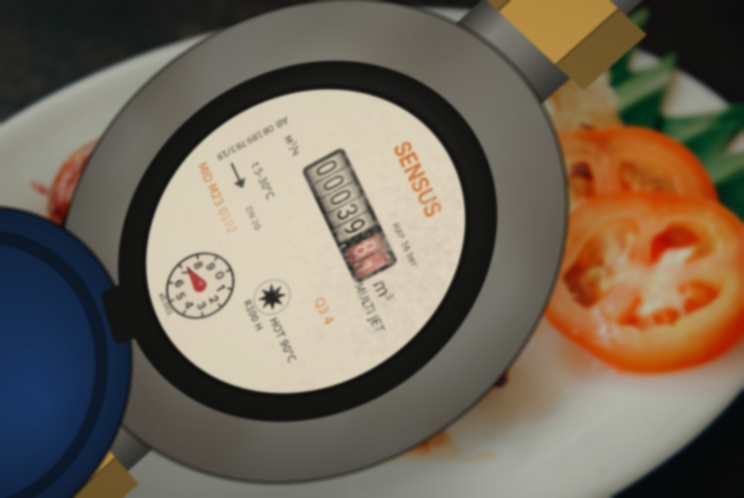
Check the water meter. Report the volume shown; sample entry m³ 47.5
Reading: m³ 39.807
